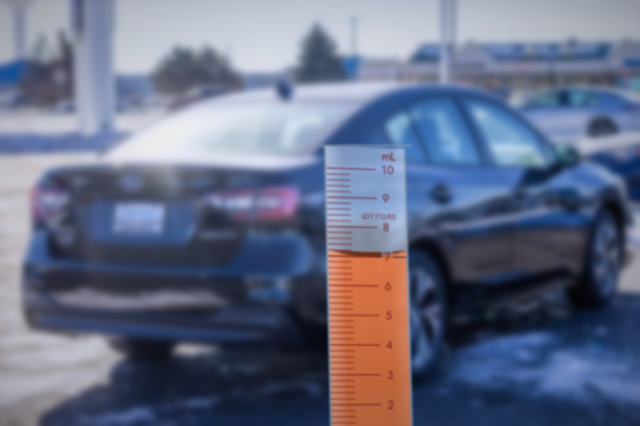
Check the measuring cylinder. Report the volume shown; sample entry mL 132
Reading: mL 7
